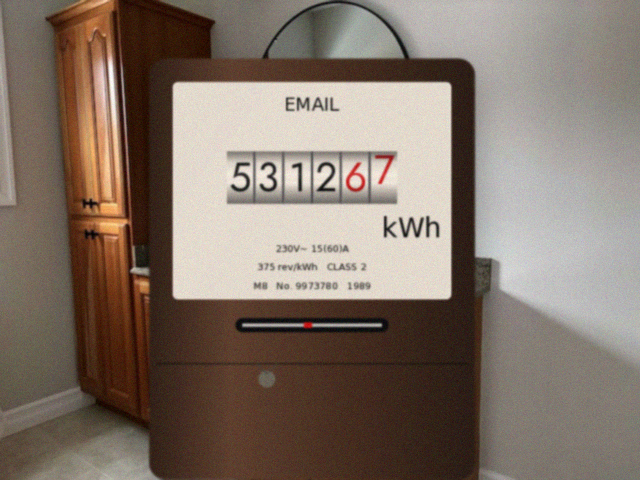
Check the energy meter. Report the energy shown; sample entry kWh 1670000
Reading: kWh 5312.67
